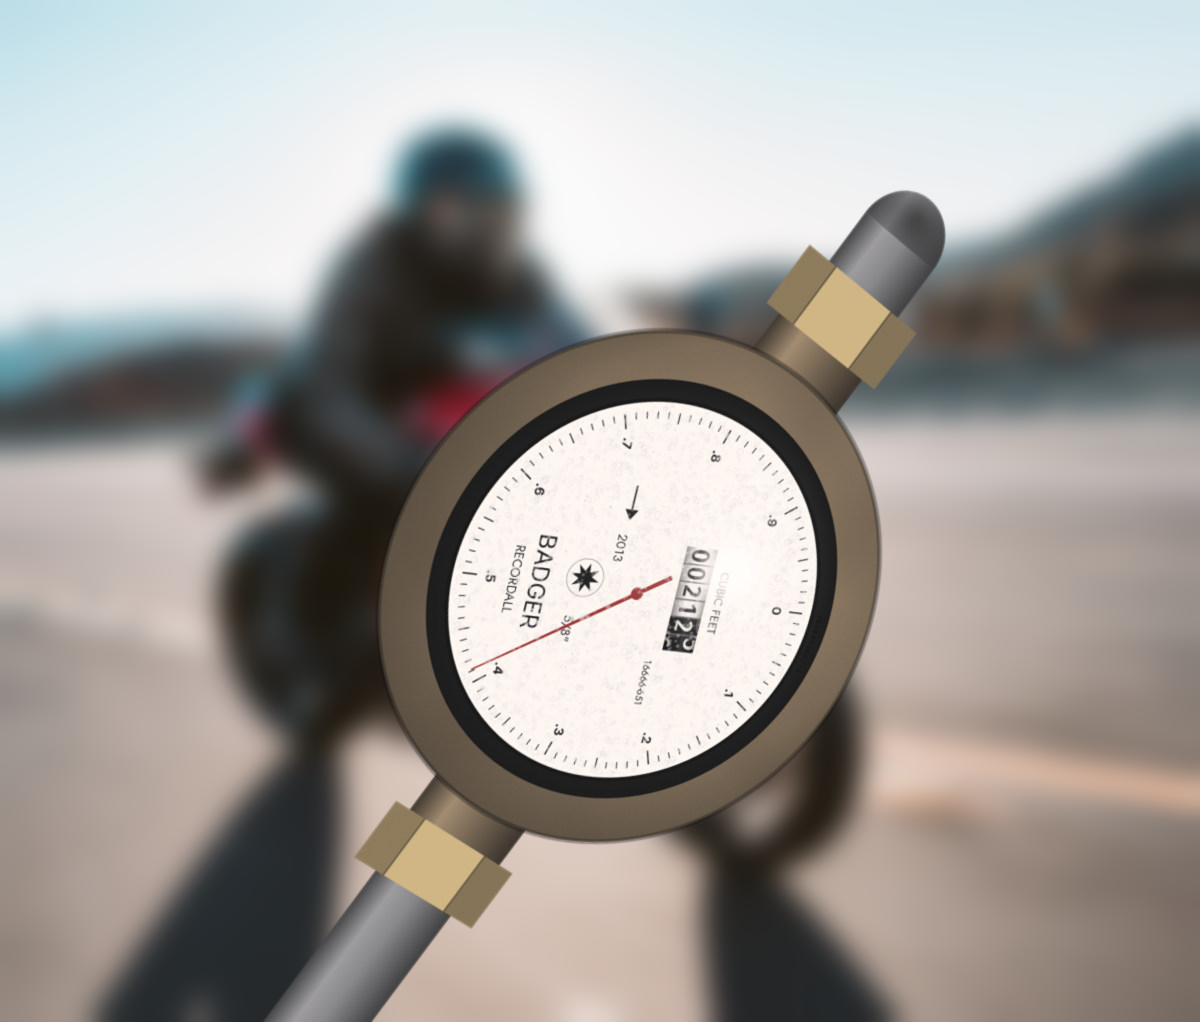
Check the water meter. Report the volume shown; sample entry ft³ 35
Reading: ft³ 2125.41
